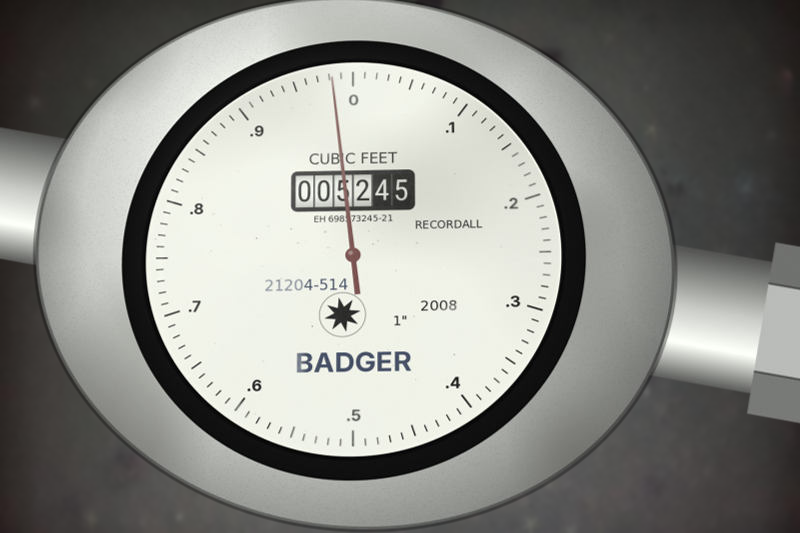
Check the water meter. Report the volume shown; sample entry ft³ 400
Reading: ft³ 5244.98
